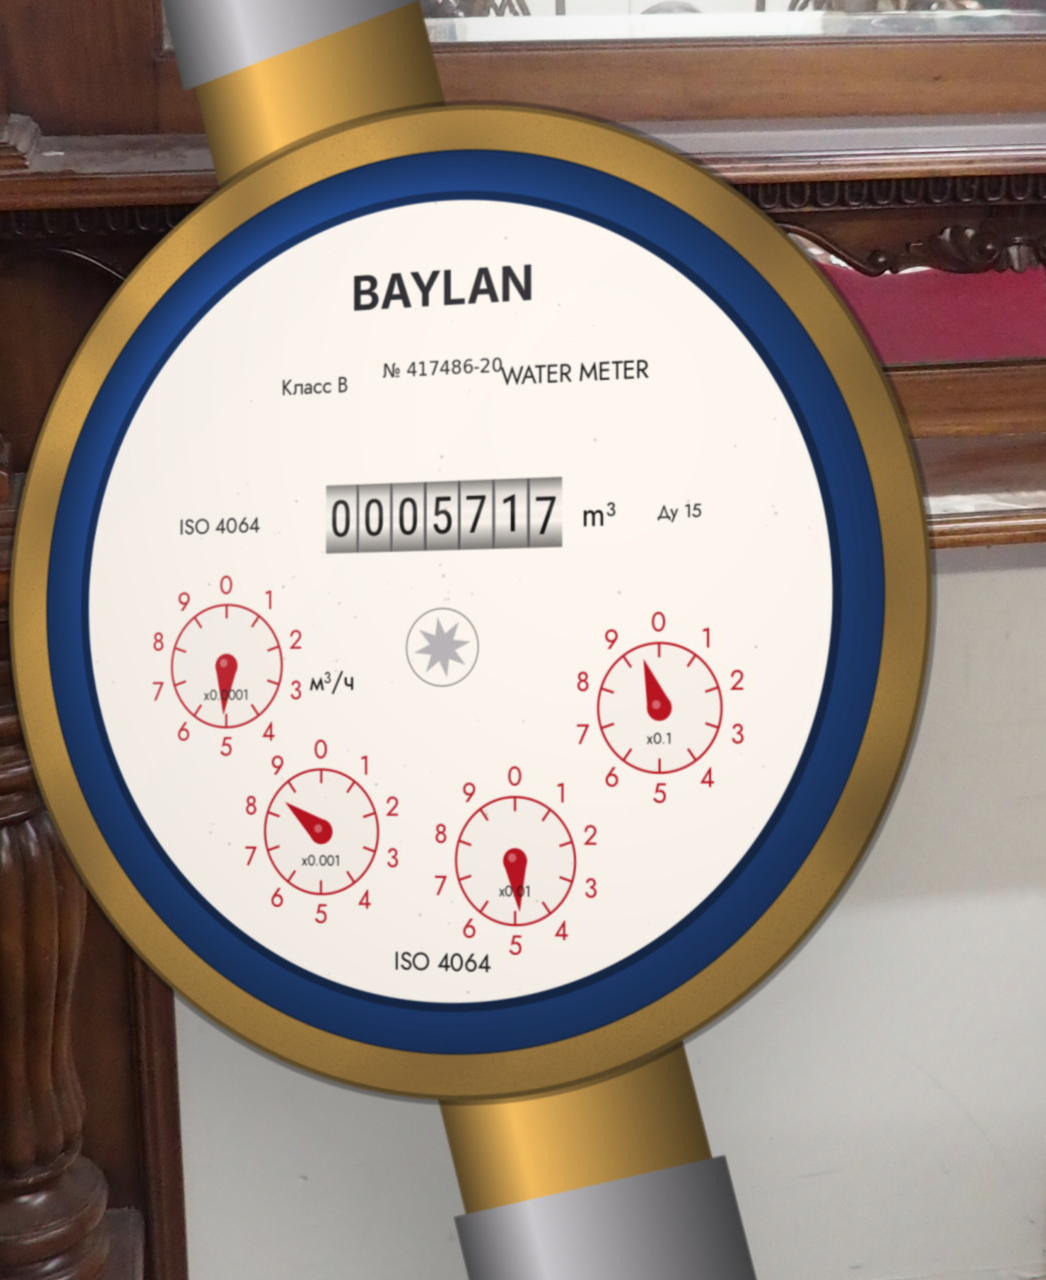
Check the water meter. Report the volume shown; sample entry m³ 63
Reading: m³ 5716.9485
